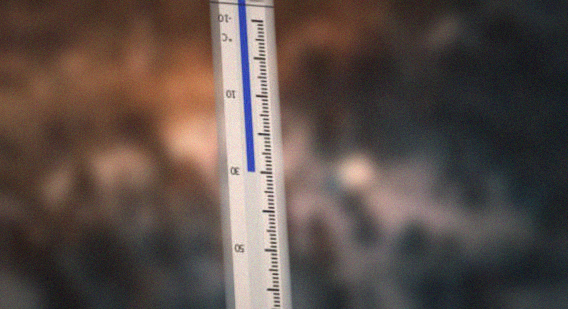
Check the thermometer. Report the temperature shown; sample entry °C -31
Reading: °C 30
